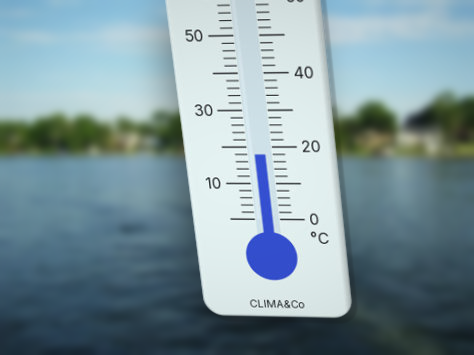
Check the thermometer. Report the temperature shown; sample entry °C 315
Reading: °C 18
